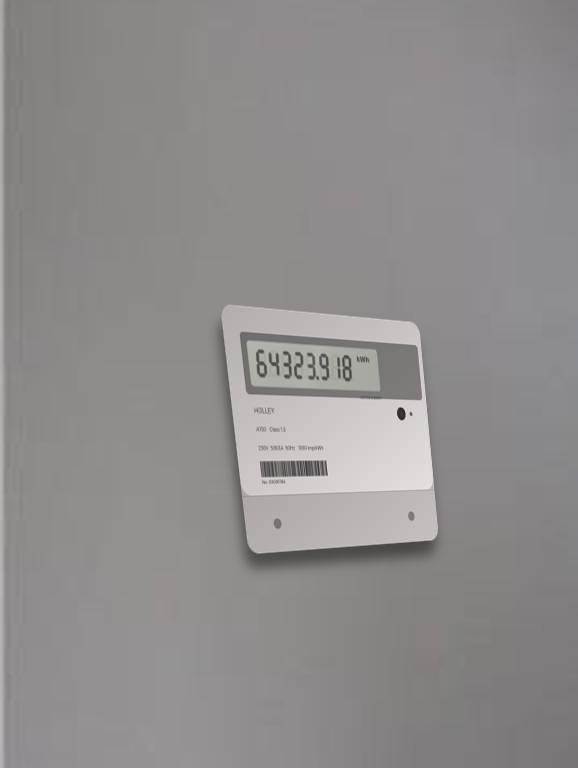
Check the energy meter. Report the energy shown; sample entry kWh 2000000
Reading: kWh 64323.918
